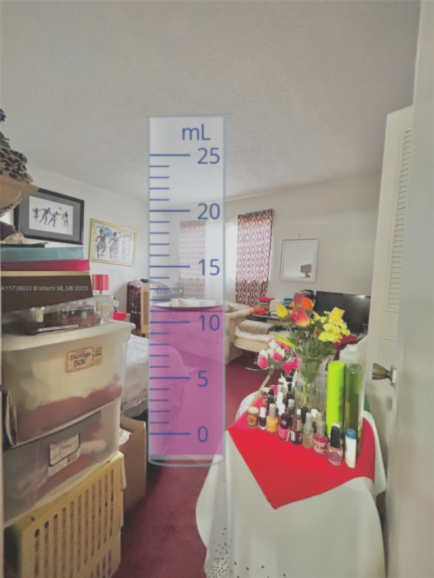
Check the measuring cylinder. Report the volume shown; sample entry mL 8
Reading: mL 11
